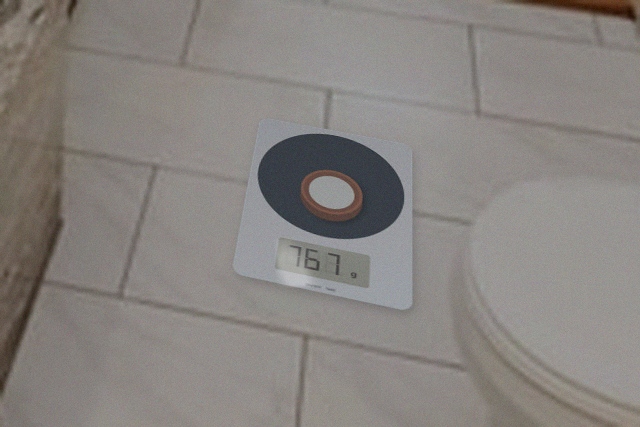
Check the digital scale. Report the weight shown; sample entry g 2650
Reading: g 767
